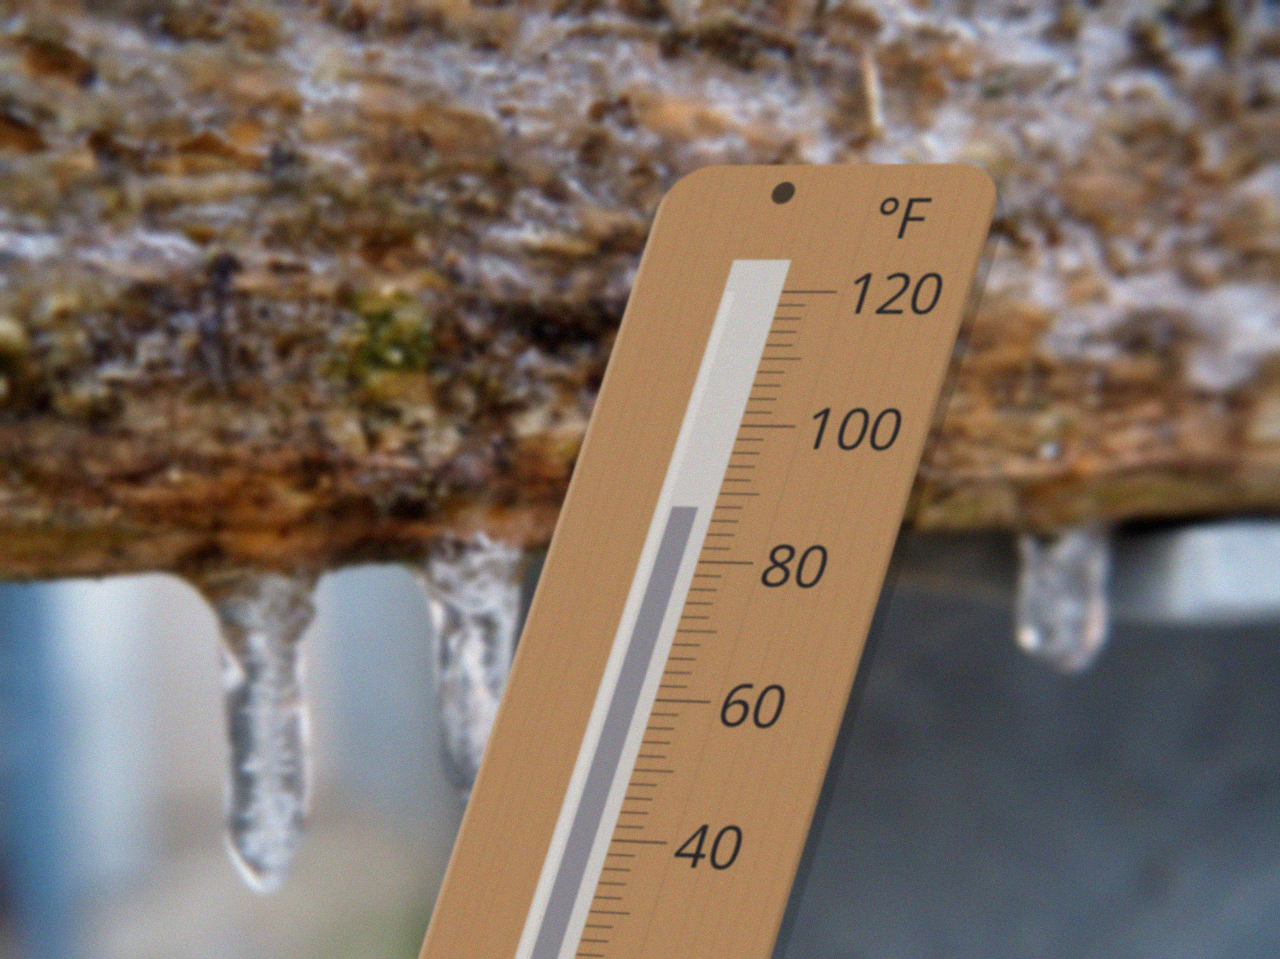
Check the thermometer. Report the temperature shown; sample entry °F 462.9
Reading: °F 88
